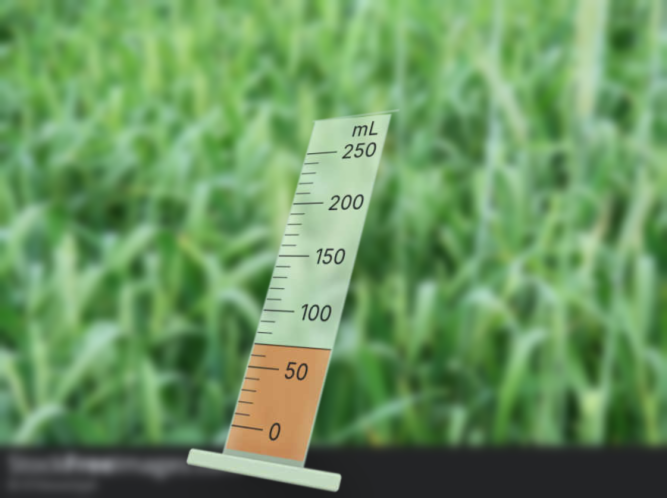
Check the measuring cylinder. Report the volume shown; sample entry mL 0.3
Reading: mL 70
